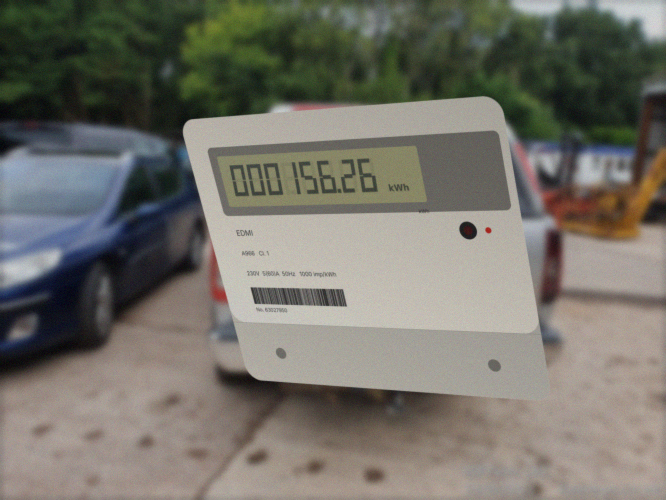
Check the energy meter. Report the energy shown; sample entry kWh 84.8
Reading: kWh 156.26
